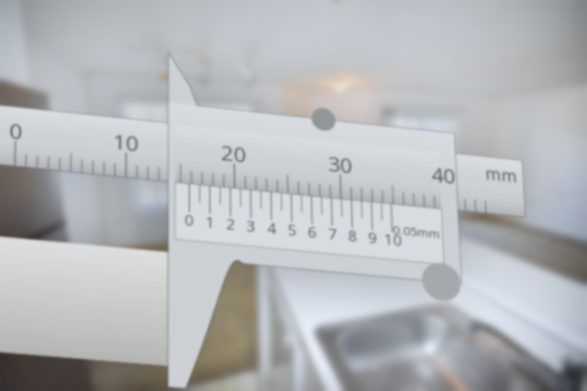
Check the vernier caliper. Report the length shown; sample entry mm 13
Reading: mm 15.8
